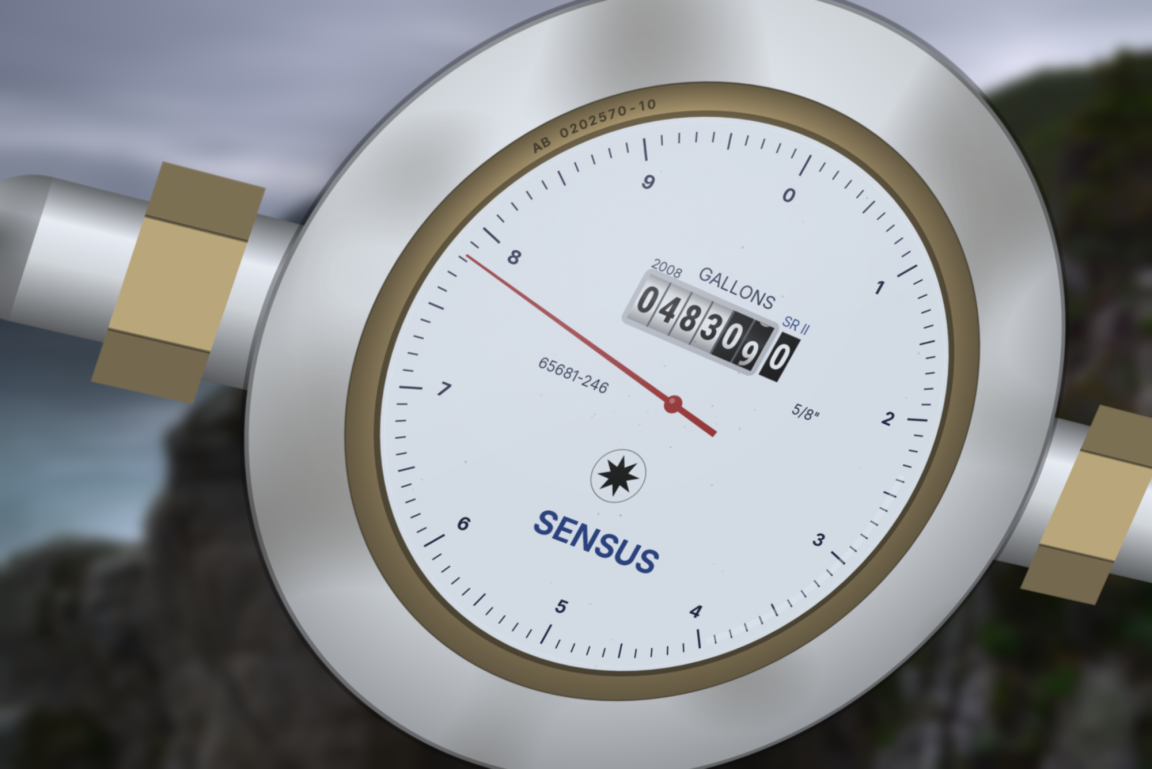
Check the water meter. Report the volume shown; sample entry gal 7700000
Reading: gal 483087.8
